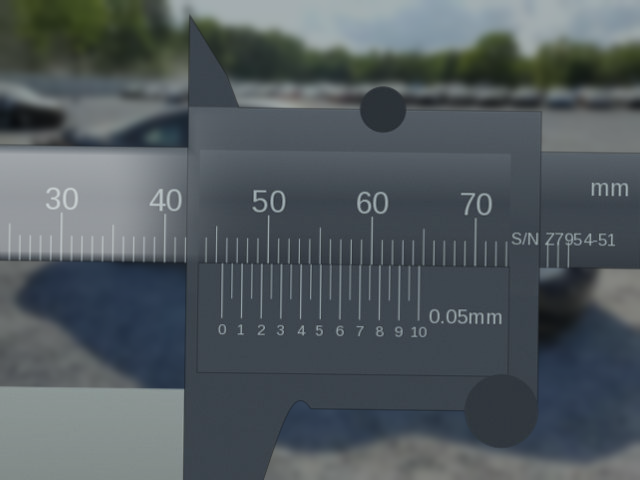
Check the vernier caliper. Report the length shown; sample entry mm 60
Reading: mm 45.6
